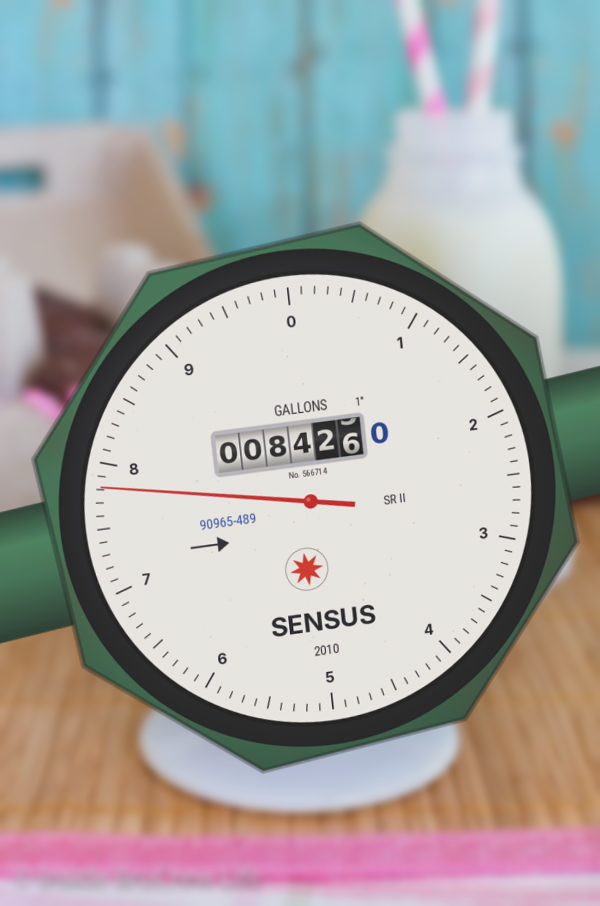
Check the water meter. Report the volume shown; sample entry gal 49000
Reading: gal 84257.8
